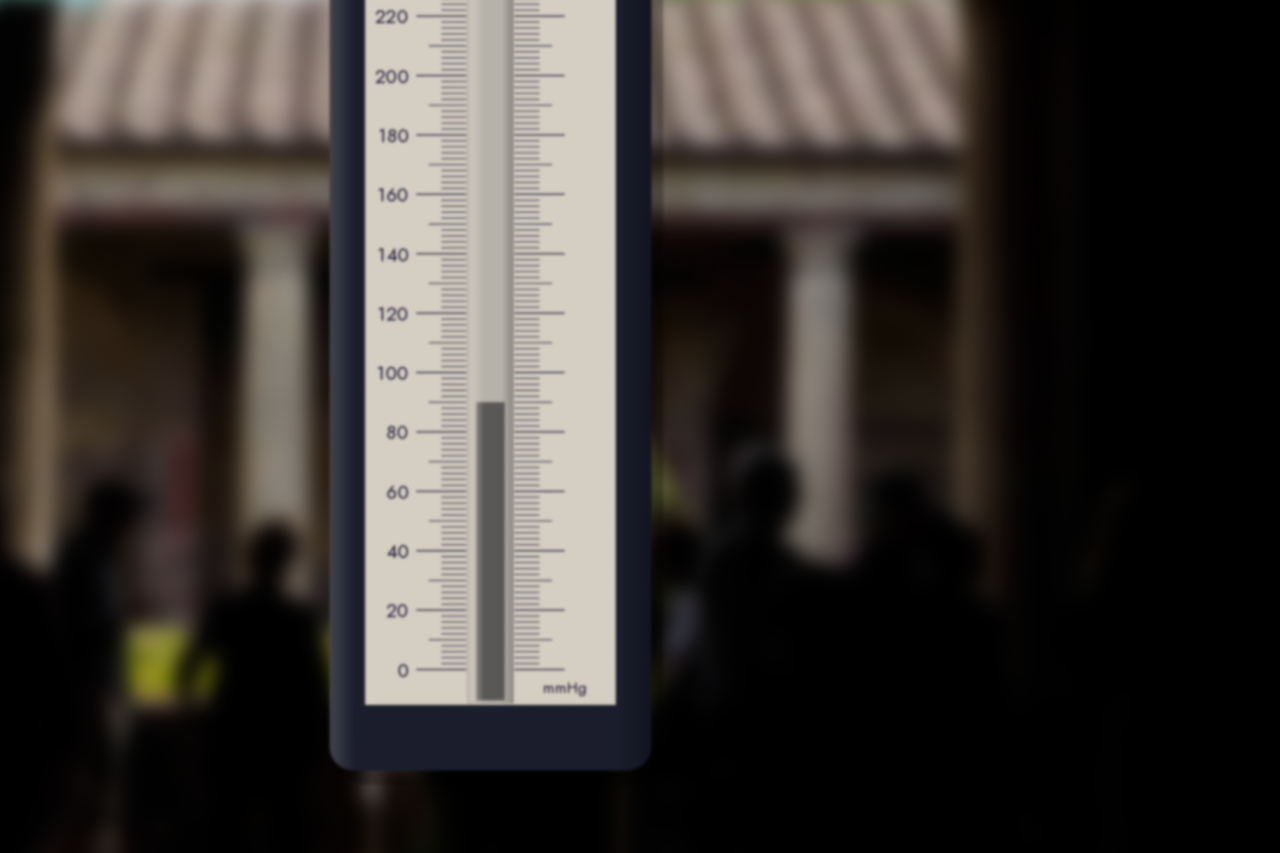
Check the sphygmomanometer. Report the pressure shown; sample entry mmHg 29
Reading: mmHg 90
